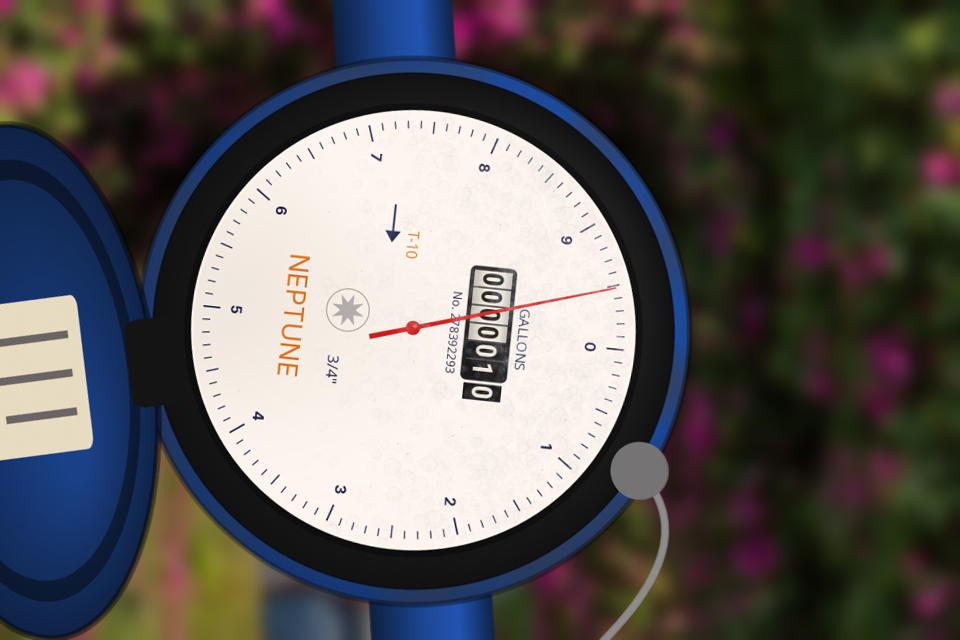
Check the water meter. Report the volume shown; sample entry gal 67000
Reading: gal 9.5
